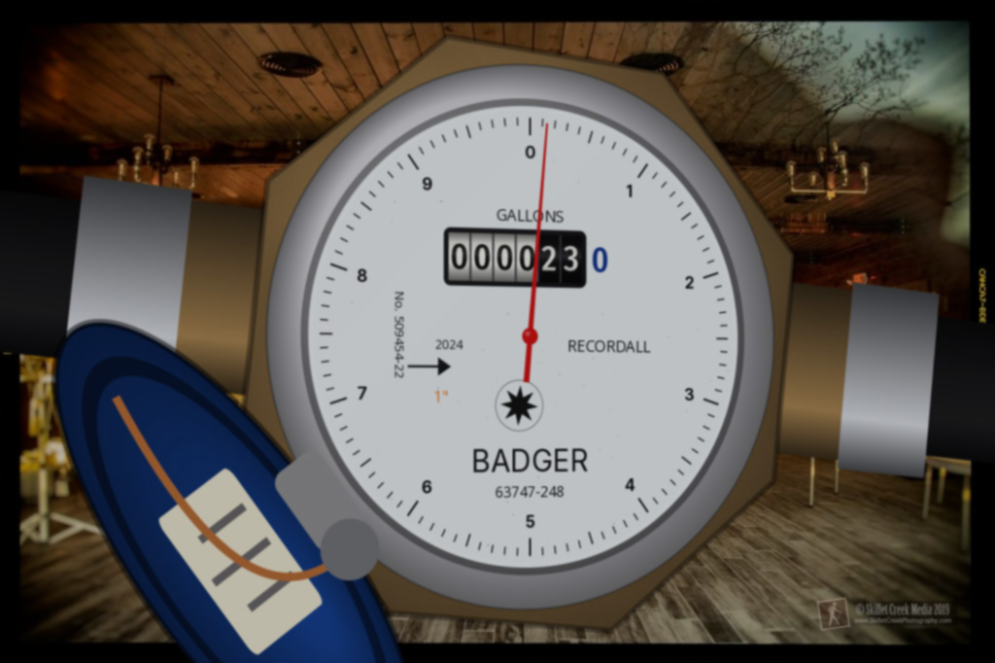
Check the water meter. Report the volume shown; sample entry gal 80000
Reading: gal 230.1
